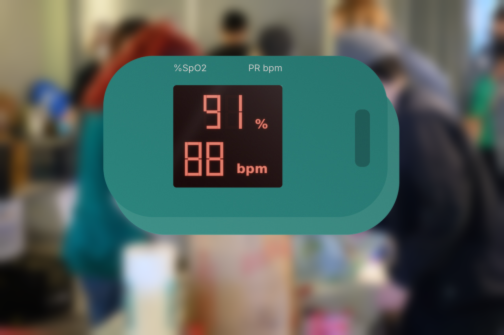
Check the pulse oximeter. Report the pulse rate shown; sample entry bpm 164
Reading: bpm 88
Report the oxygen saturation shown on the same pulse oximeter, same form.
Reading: % 91
